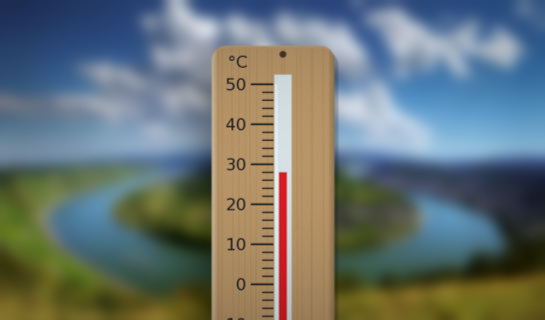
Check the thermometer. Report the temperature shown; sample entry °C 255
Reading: °C 28
